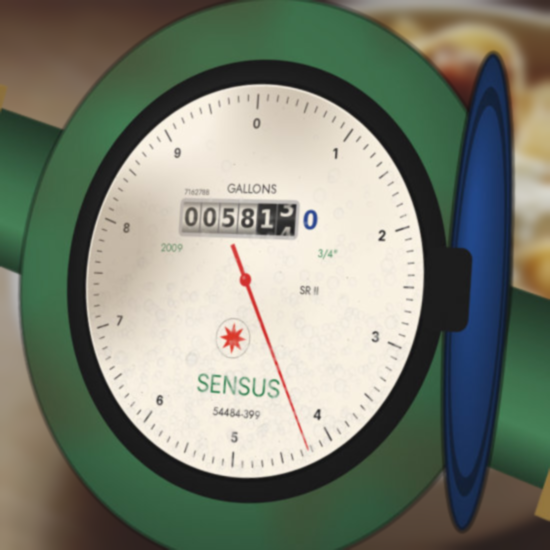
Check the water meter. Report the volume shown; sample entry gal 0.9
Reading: gal 58134.2
